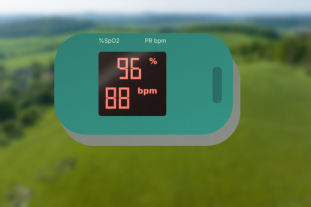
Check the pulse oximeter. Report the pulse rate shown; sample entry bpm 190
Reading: bpm 88
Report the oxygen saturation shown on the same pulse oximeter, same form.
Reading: % 96
